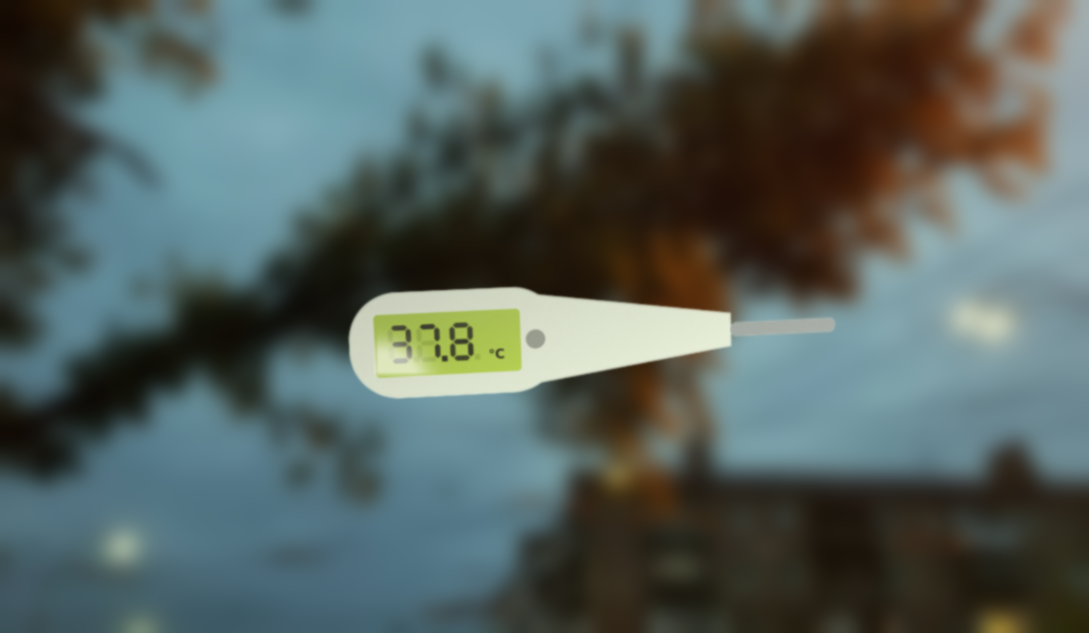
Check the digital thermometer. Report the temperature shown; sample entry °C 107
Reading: °C 37.8
